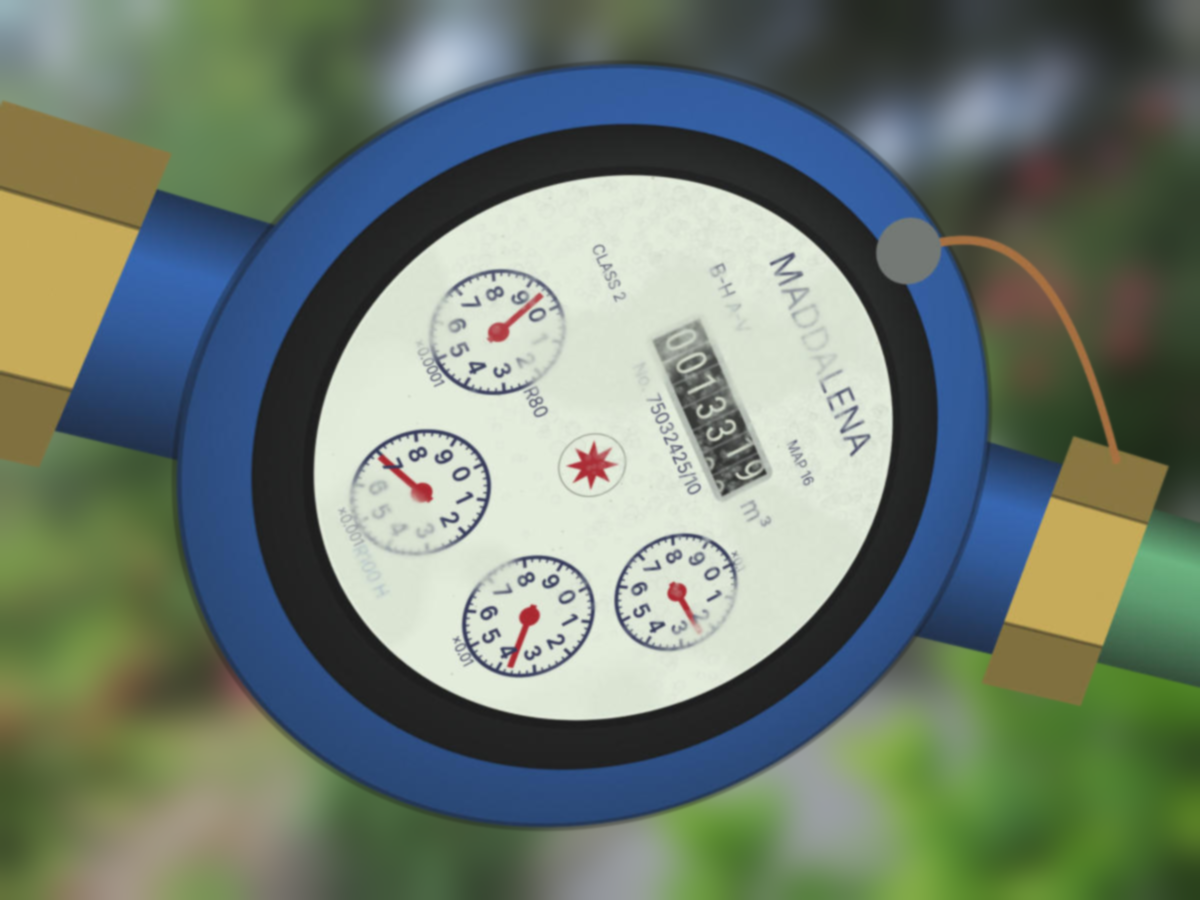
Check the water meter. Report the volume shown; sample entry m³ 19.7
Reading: m³ 13319.2369
